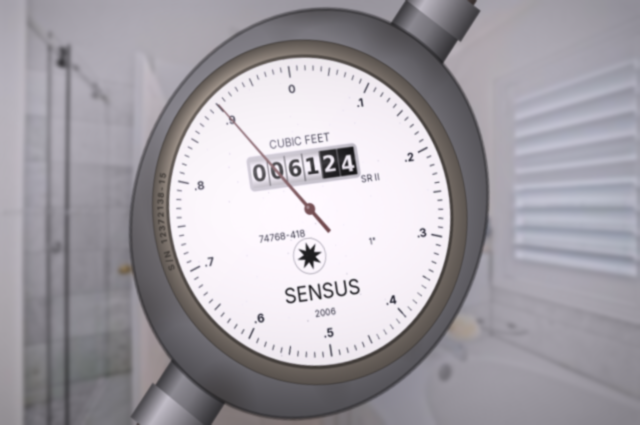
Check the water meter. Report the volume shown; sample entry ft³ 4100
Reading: ft³ 6123.90
